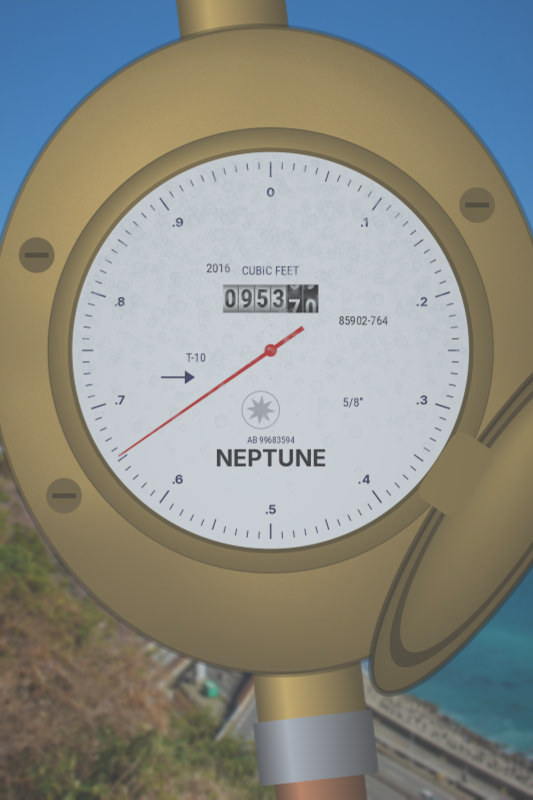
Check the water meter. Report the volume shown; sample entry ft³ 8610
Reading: ft³ 95369.65
